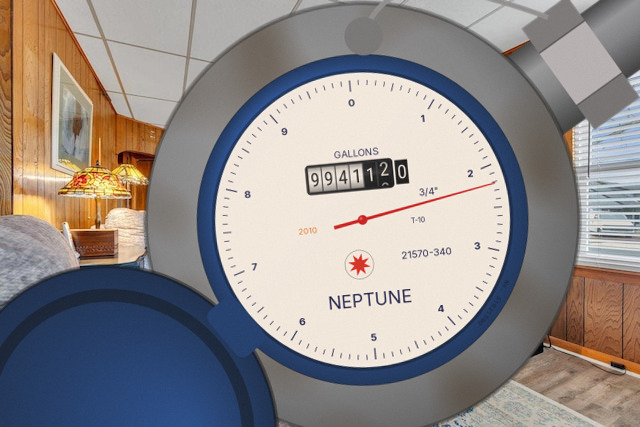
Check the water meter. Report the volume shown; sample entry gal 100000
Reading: gal 9941122.2
